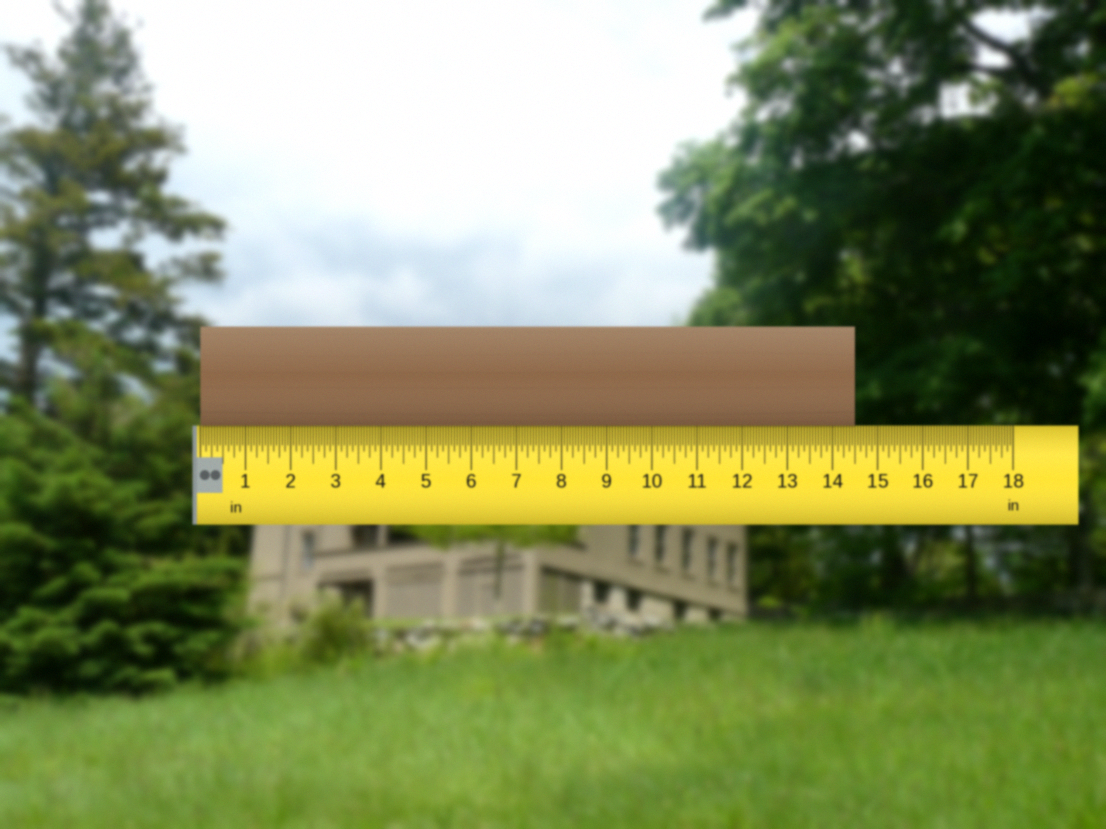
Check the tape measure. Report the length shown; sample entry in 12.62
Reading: in 14.5
